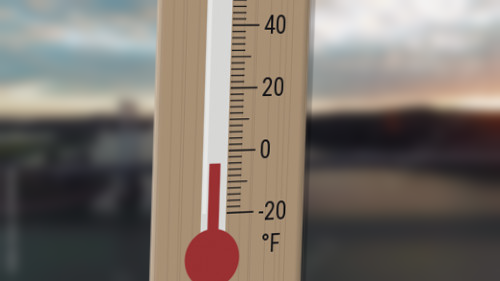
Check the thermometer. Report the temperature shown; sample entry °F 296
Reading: °F -4
